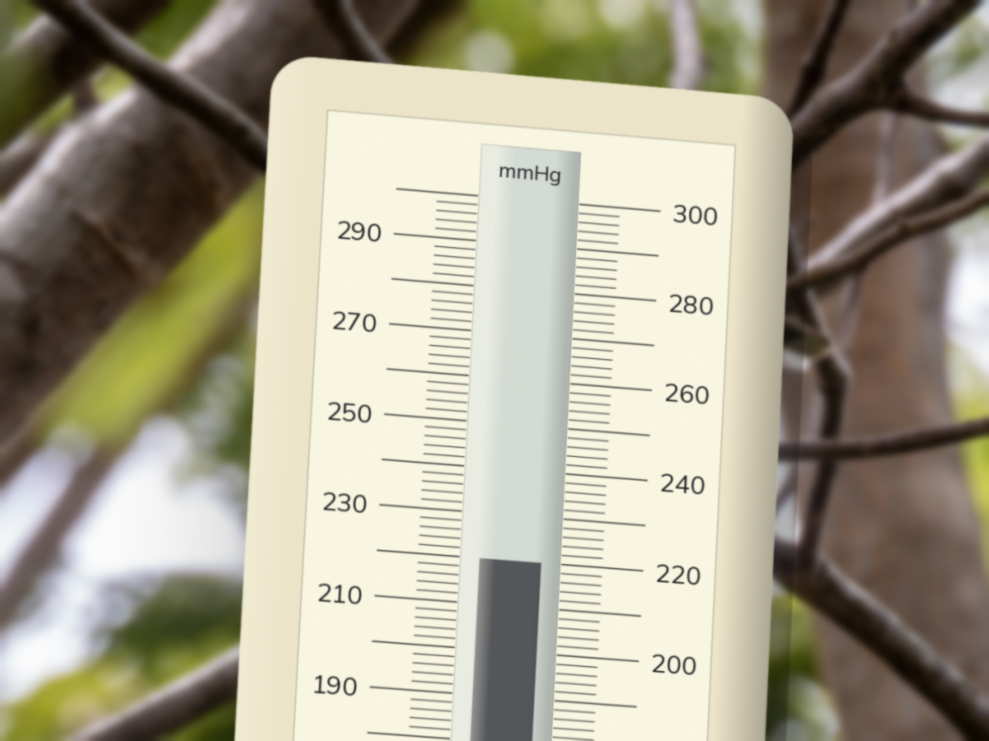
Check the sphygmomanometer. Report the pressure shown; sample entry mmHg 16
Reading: mmHg 220
